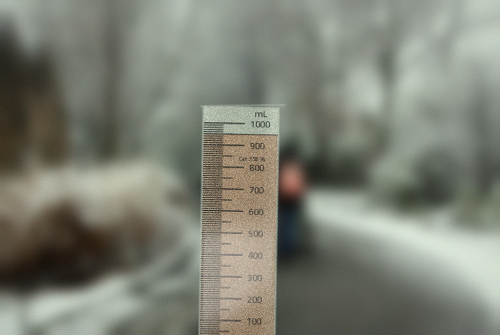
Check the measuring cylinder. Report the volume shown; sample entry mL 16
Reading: mL 950
